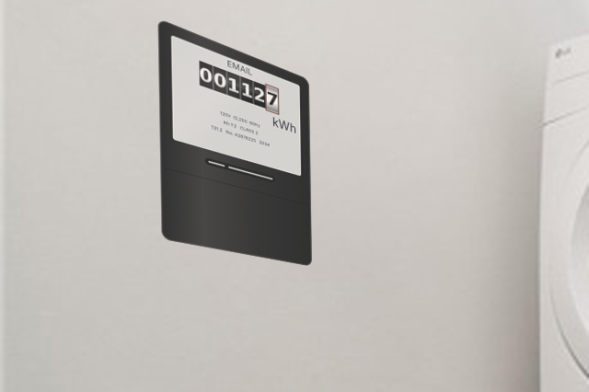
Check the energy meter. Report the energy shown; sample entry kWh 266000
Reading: kWh 112.7
